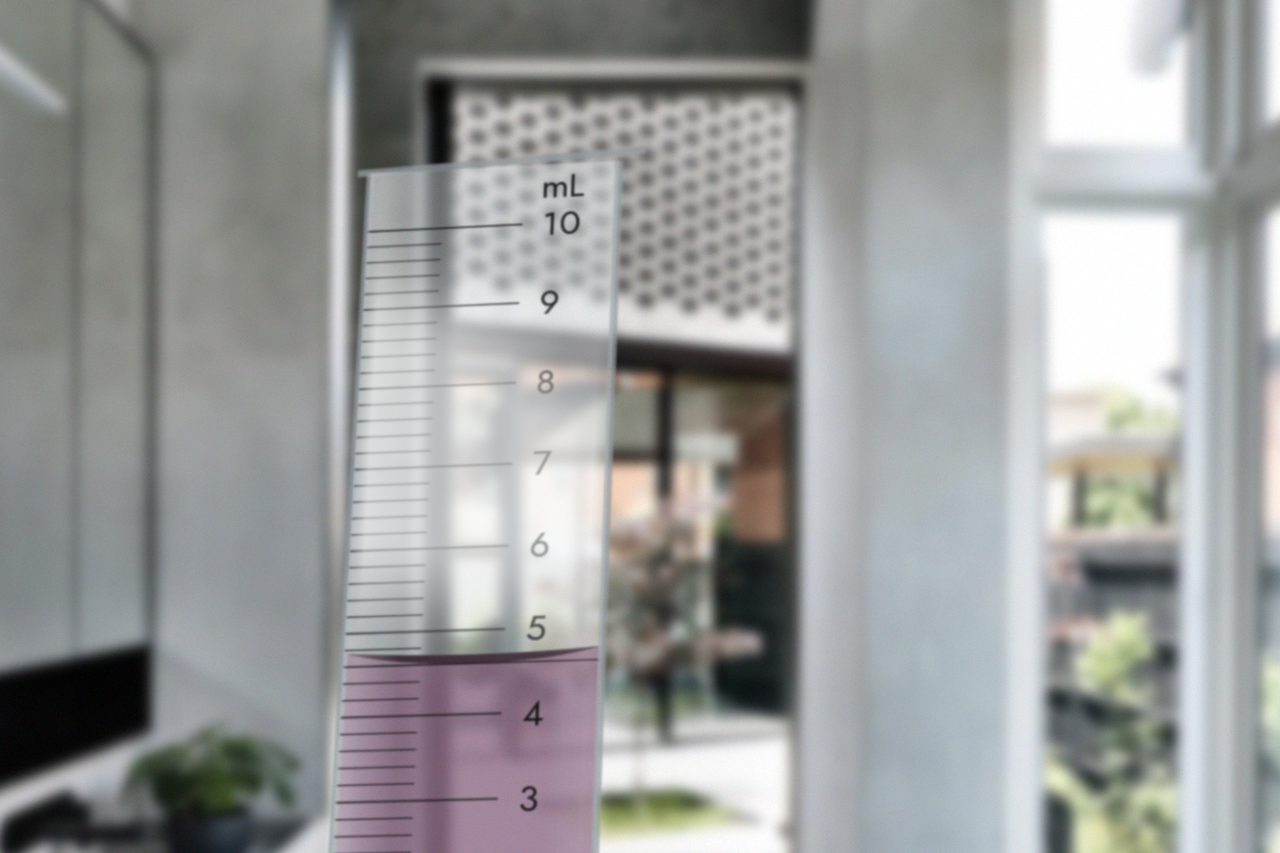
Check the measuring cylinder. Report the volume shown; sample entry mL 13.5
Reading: mL 4.6
